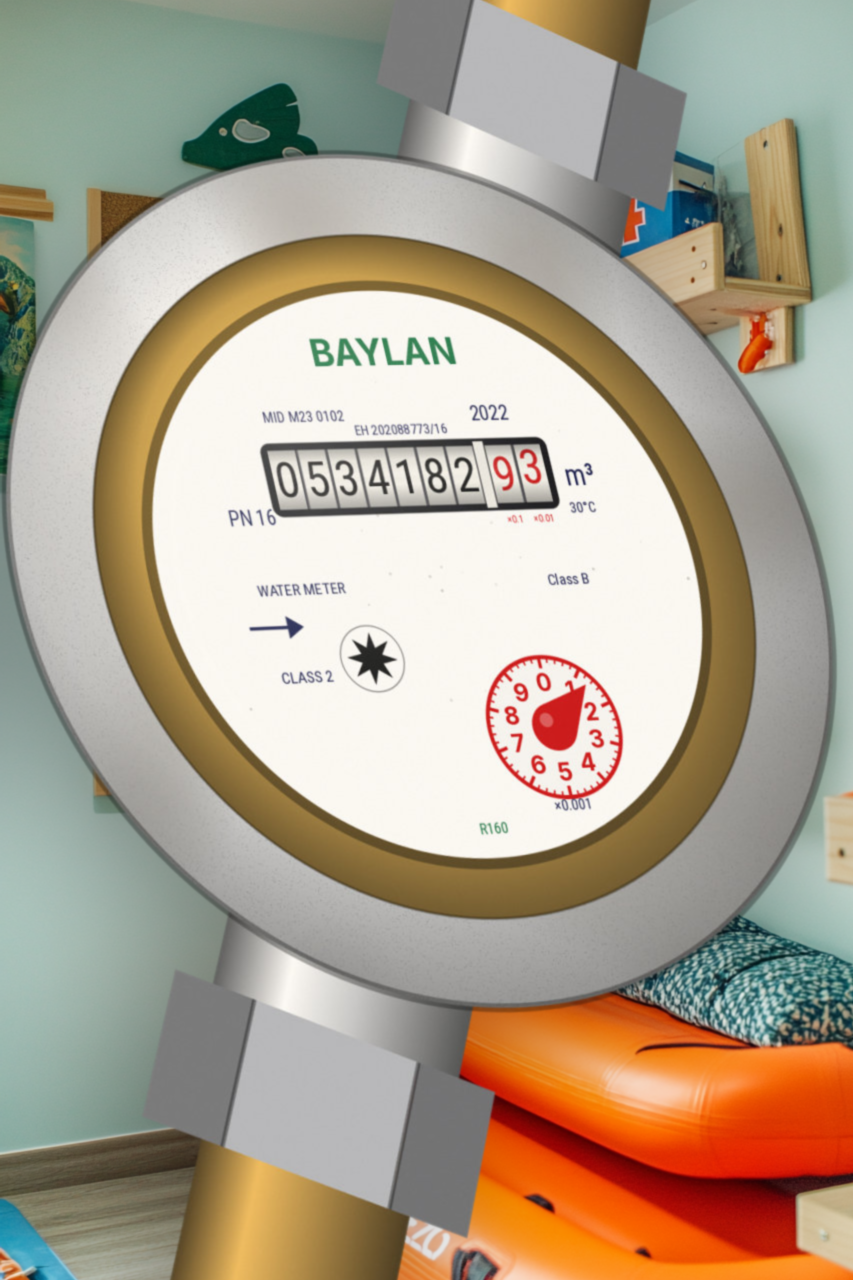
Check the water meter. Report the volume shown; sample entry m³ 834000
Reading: m³ 534182.931
